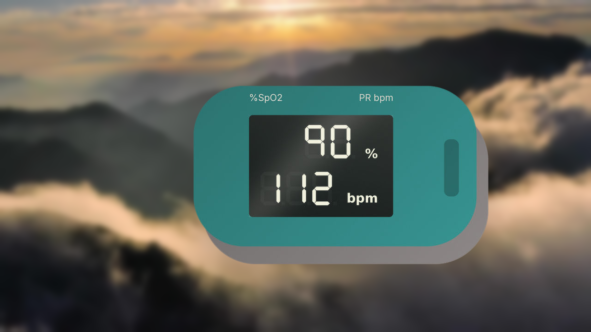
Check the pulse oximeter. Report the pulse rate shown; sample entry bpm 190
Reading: bpm 112
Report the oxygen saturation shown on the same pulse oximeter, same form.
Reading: % 90
